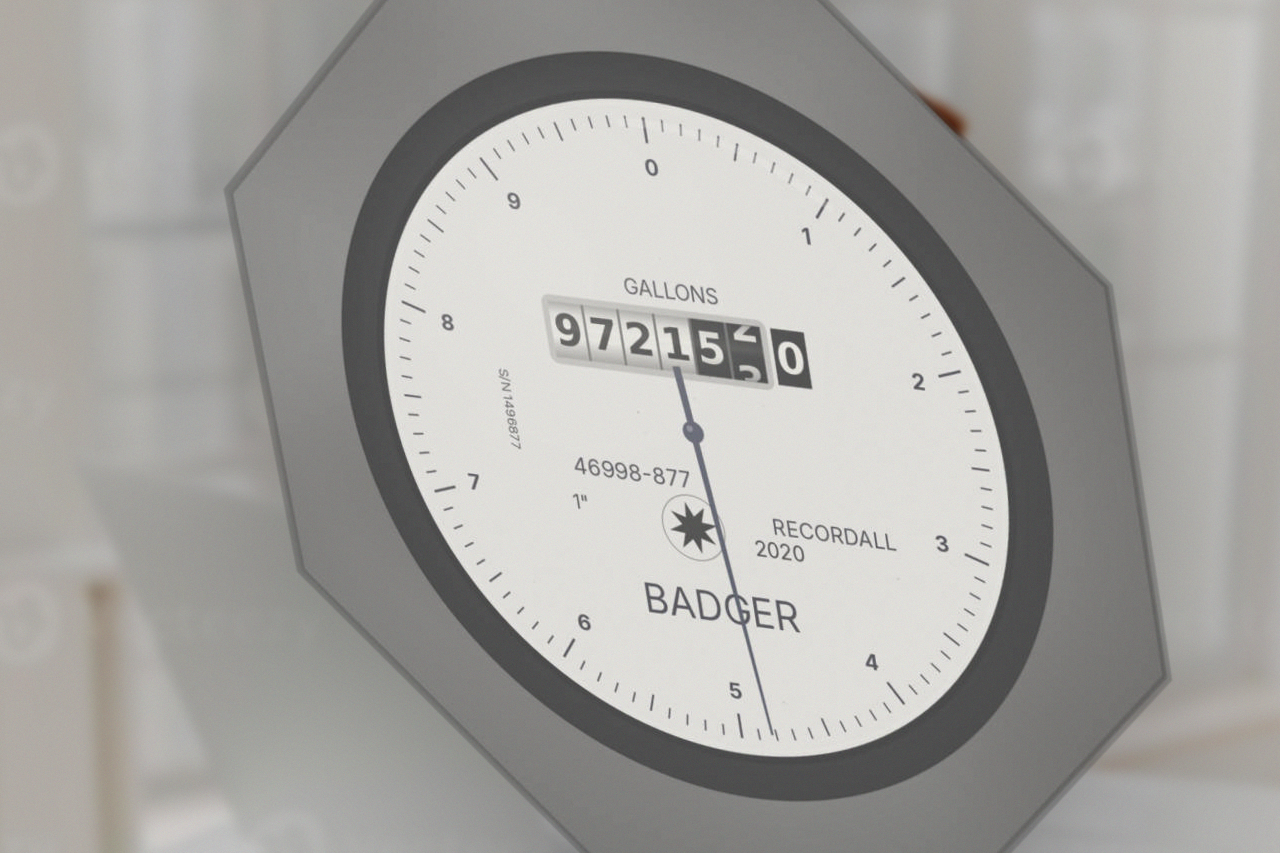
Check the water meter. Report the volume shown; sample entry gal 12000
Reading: gal 9721524.8
